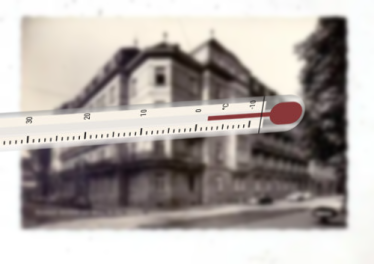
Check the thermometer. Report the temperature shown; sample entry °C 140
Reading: °C -2
